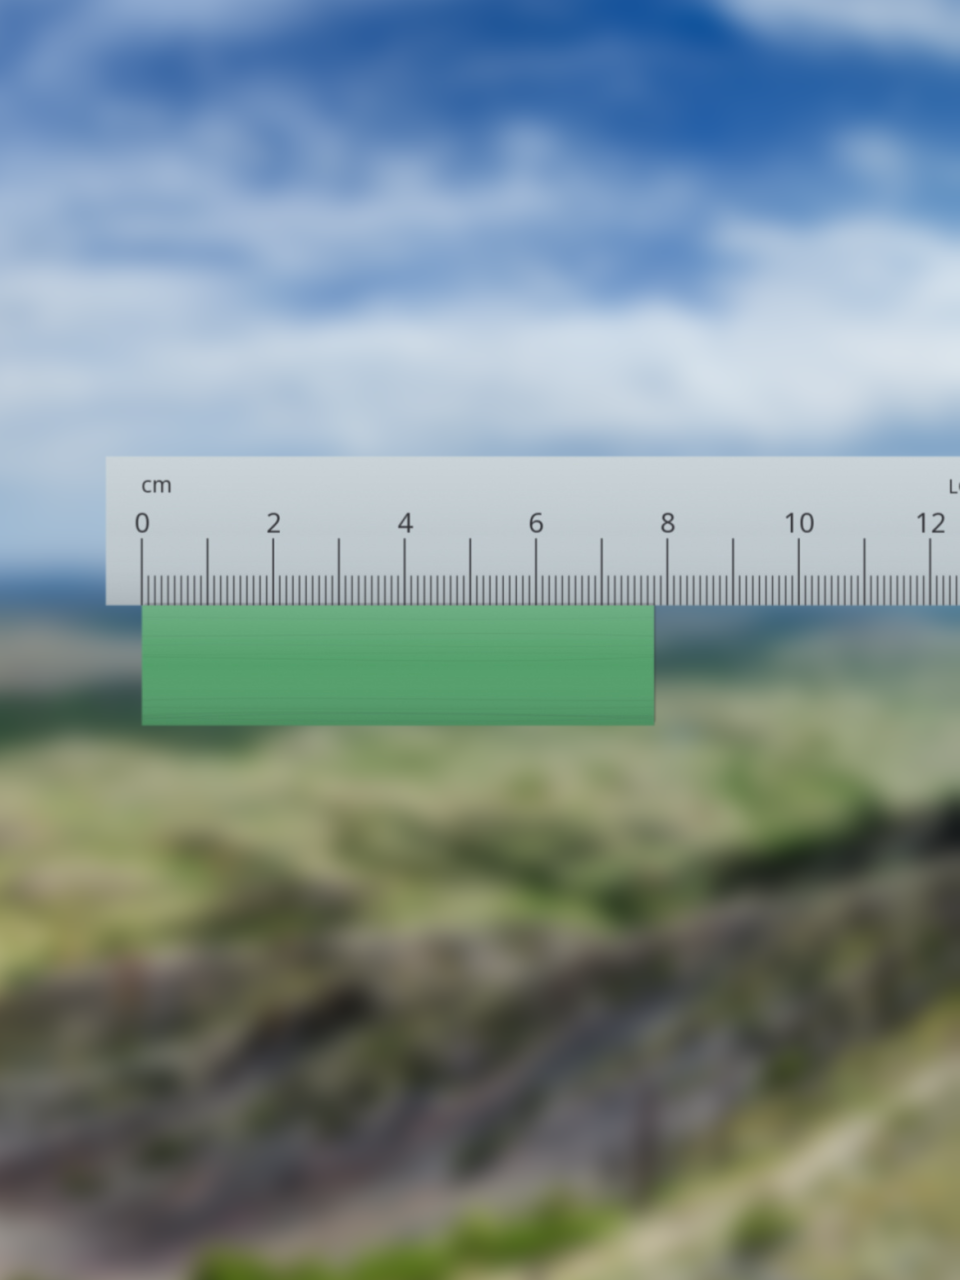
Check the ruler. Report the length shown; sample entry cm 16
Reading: cm 7.8
